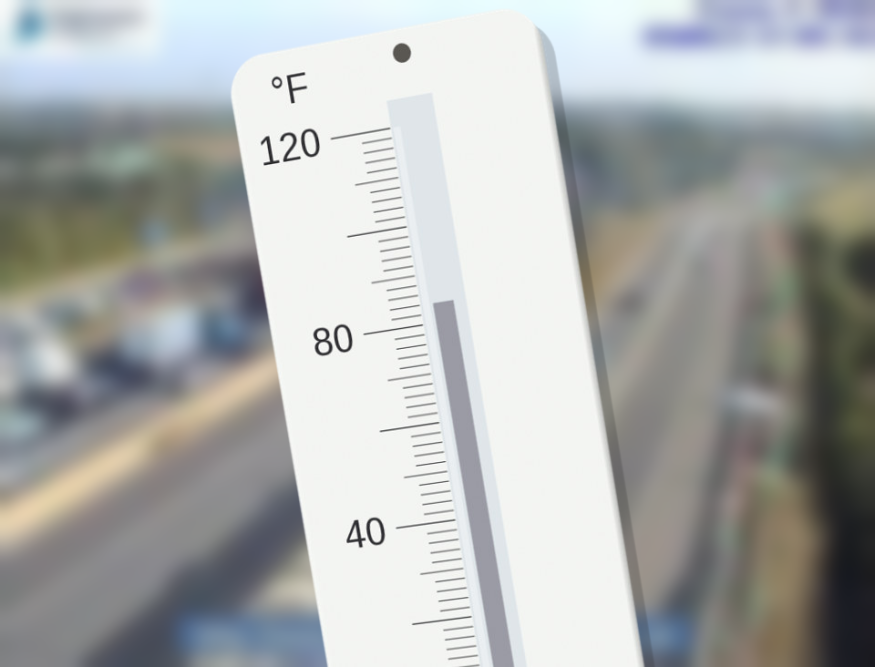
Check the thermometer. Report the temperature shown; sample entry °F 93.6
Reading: °F 84
